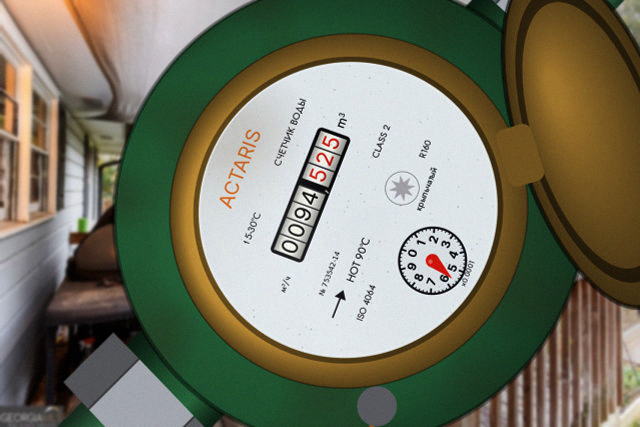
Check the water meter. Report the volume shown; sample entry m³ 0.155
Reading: m³ 94.5255
